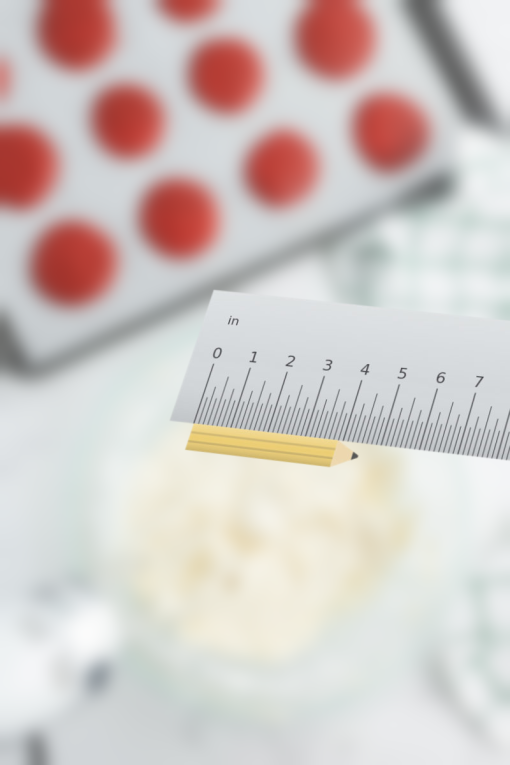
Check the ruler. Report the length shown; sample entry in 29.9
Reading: in 4.5
